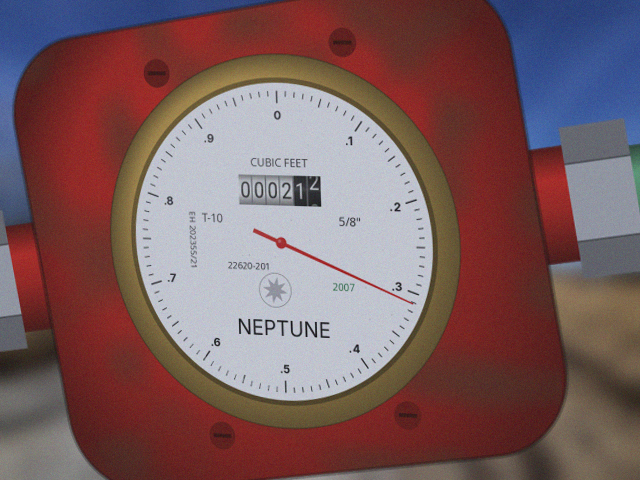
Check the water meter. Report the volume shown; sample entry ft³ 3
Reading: ft³ 212.31
